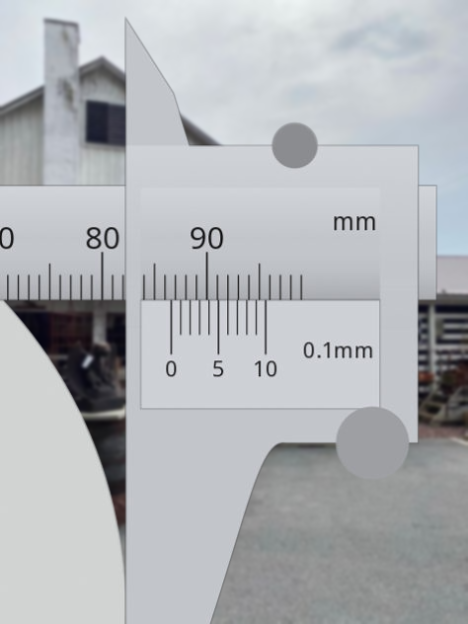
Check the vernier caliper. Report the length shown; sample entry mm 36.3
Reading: mm 86.6
